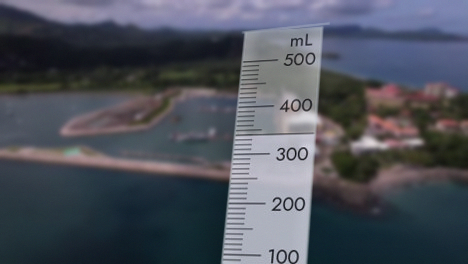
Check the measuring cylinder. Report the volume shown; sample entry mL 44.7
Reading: mL 340
